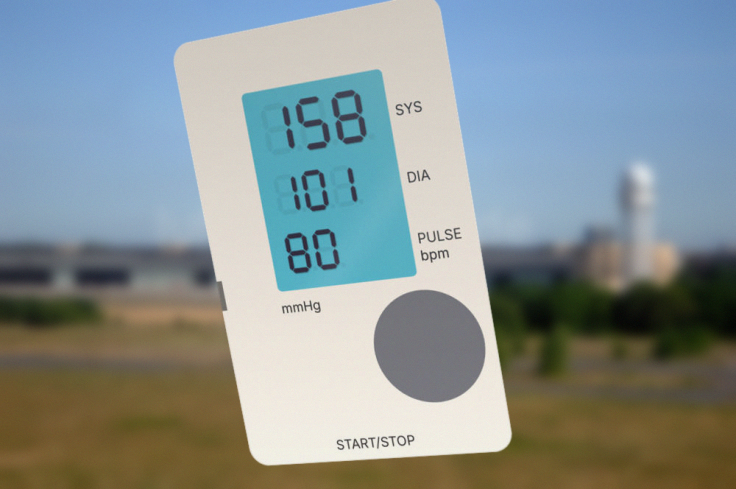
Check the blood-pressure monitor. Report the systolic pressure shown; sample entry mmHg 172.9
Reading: mmHg 158
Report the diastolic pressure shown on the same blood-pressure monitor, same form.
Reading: mmHg 101
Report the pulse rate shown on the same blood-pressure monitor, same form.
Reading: bpm 80
